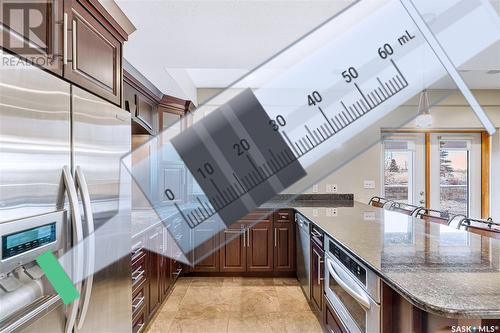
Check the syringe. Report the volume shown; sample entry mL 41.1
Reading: mL 7
